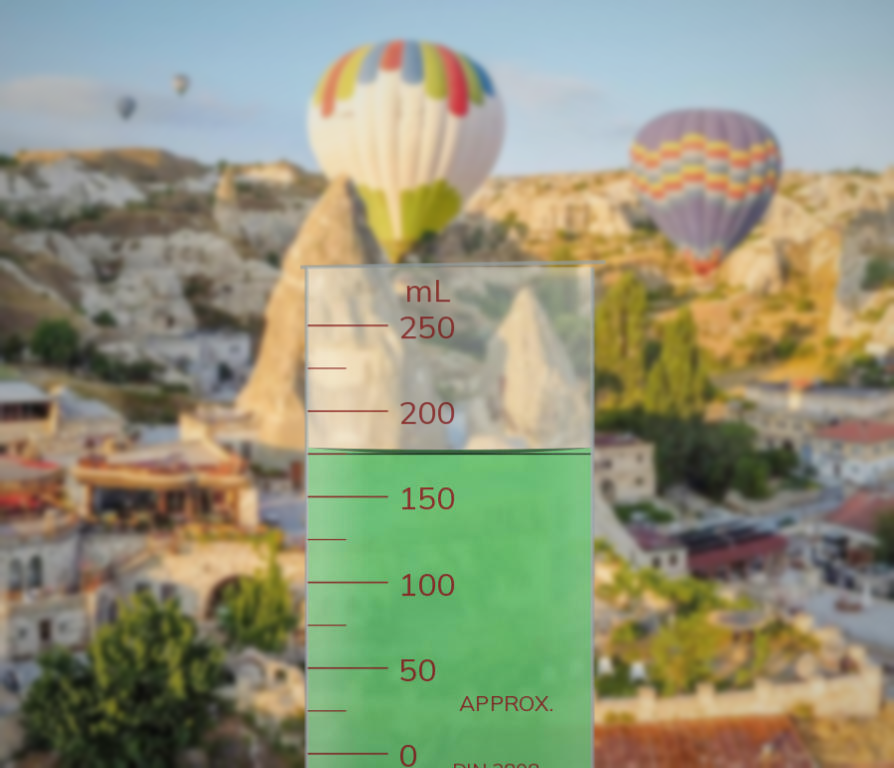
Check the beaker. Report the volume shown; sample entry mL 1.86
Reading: mL 175
